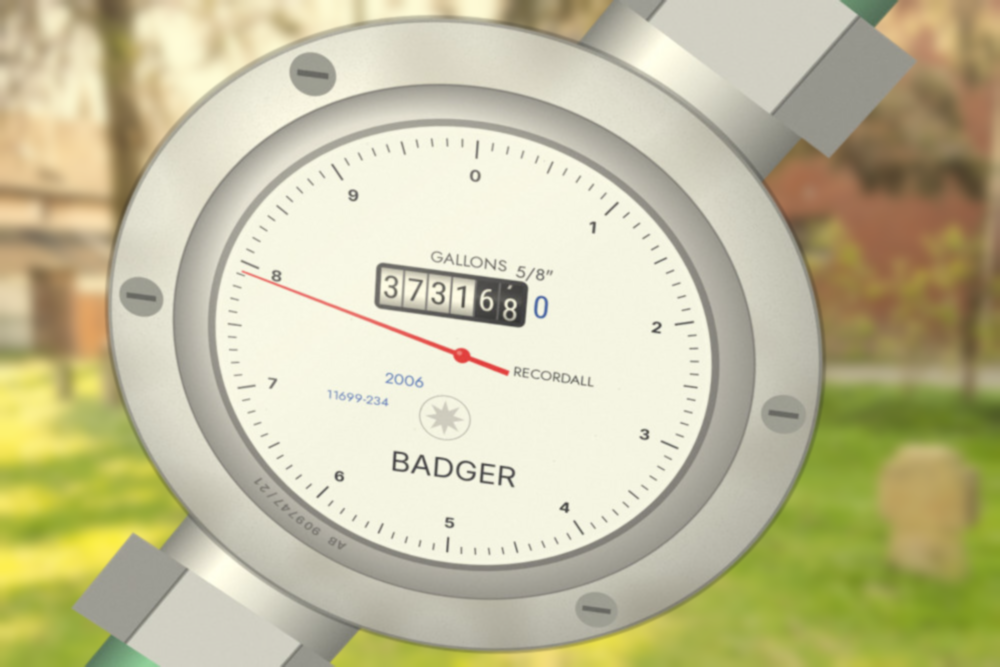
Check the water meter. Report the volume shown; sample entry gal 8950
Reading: gal 3731677.9
